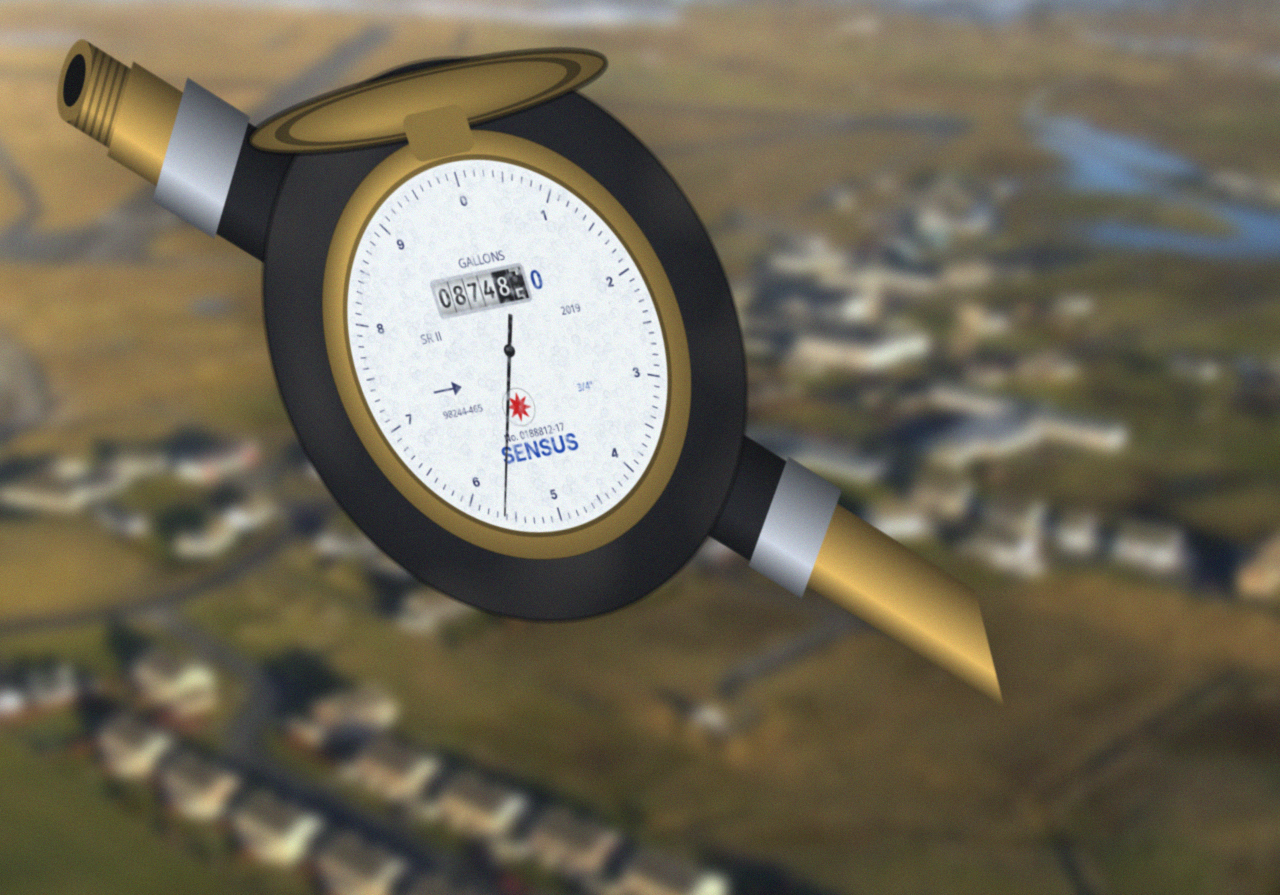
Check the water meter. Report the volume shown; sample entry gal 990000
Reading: gal 874845.6
